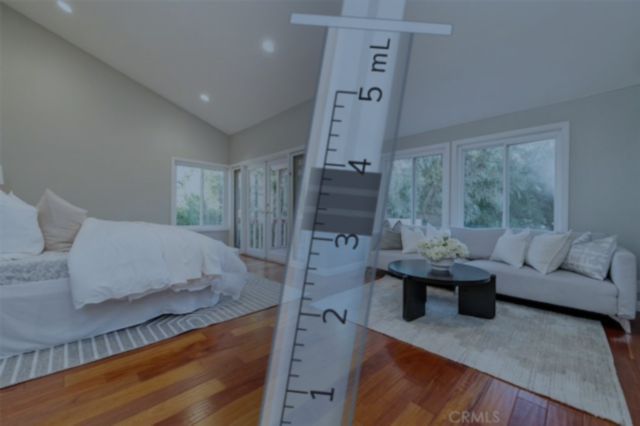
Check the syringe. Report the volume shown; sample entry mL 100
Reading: mL 3.1
